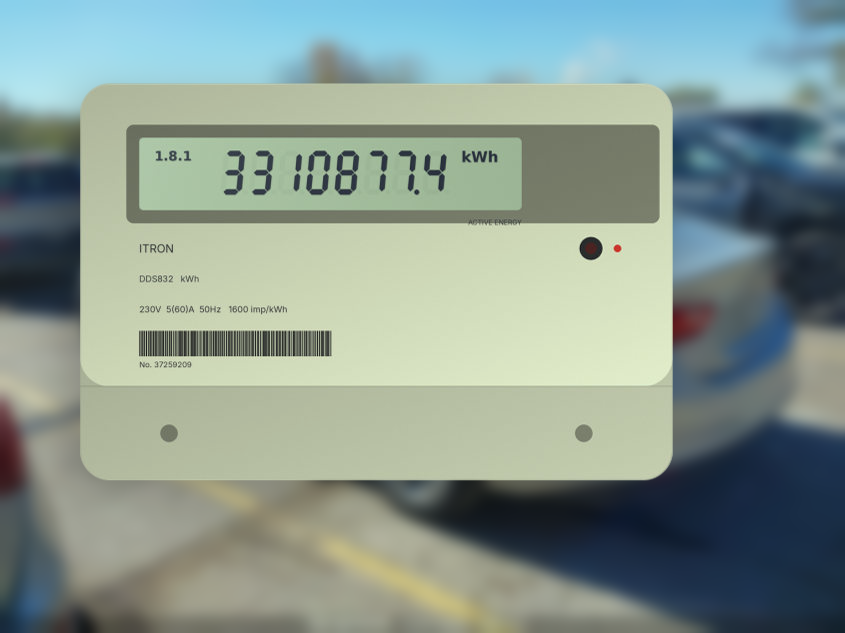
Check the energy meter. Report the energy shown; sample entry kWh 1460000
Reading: kWh 3310877.4
